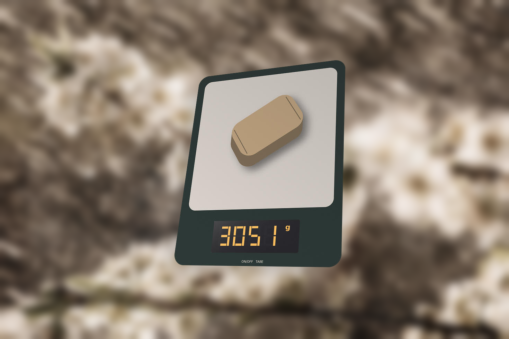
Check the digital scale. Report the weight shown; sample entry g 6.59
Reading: g 3051
